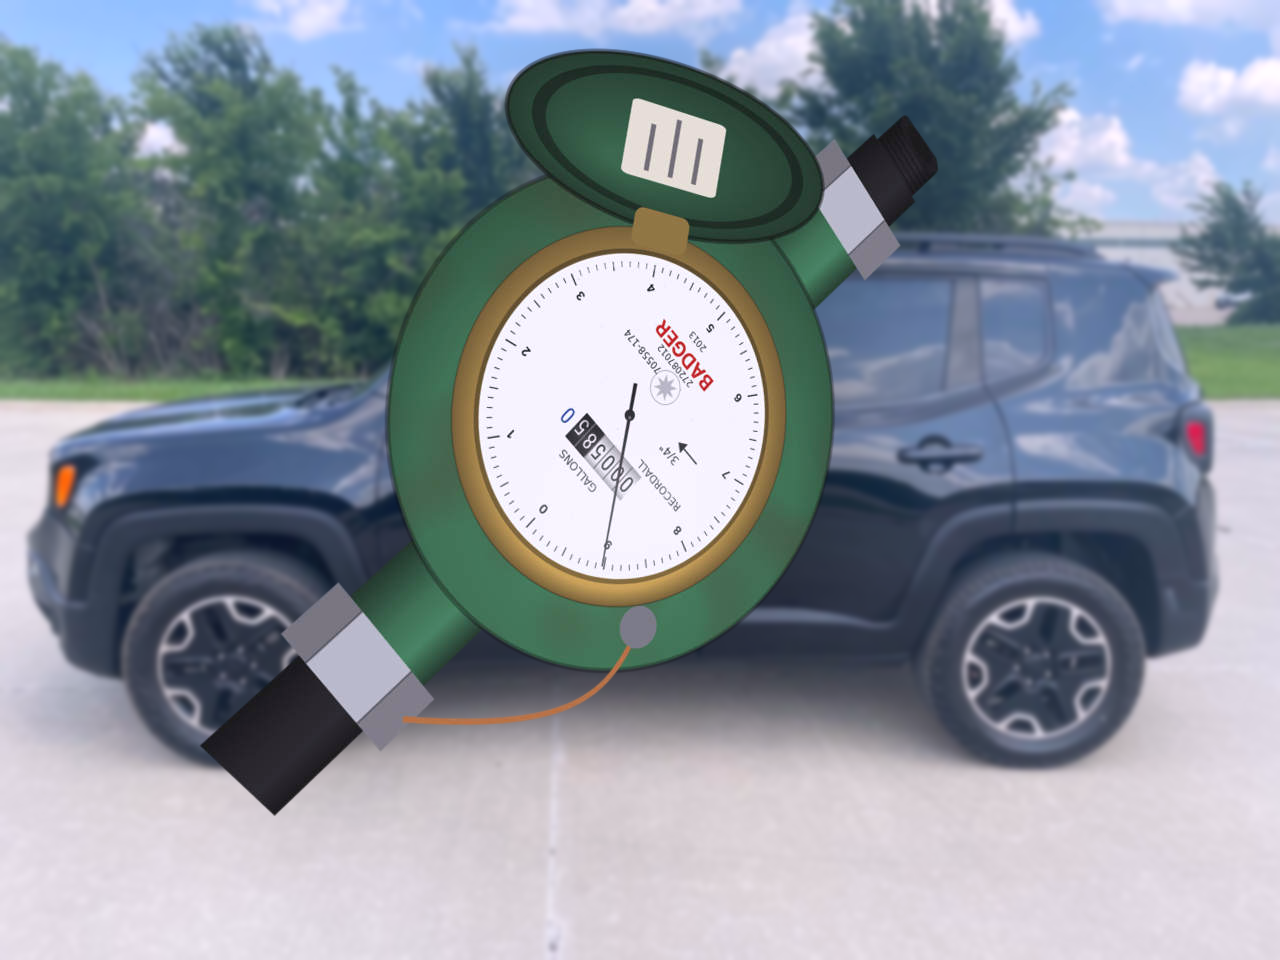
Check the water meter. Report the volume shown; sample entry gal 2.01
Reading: gal 5849.0
